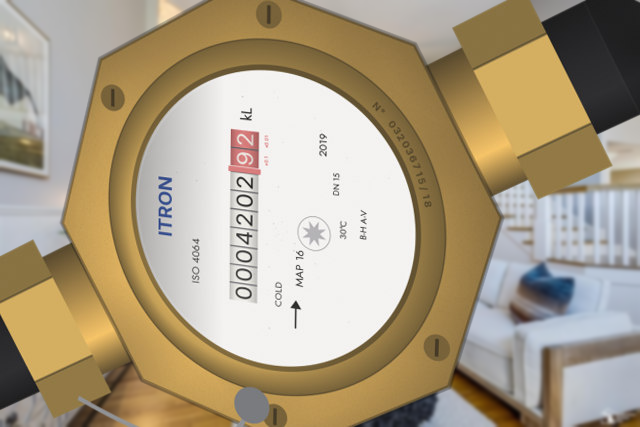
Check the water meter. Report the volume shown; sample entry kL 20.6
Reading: kL 4202.92
